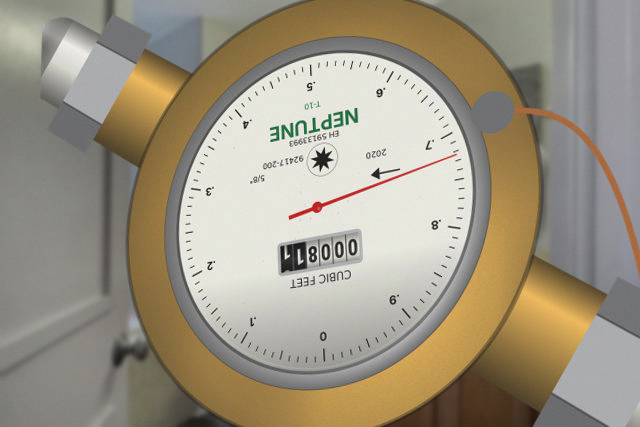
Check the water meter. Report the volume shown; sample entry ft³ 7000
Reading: ft³ 810.72
